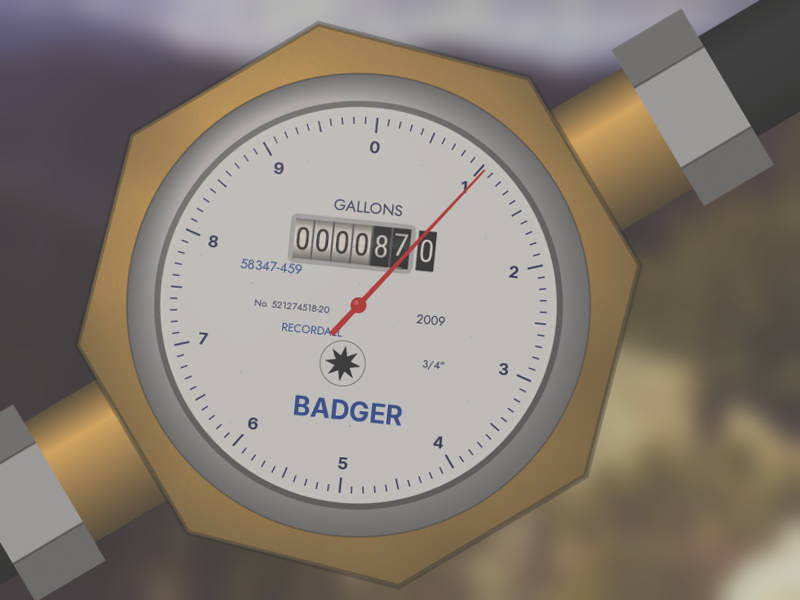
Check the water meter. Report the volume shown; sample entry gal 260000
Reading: gal 871.0
